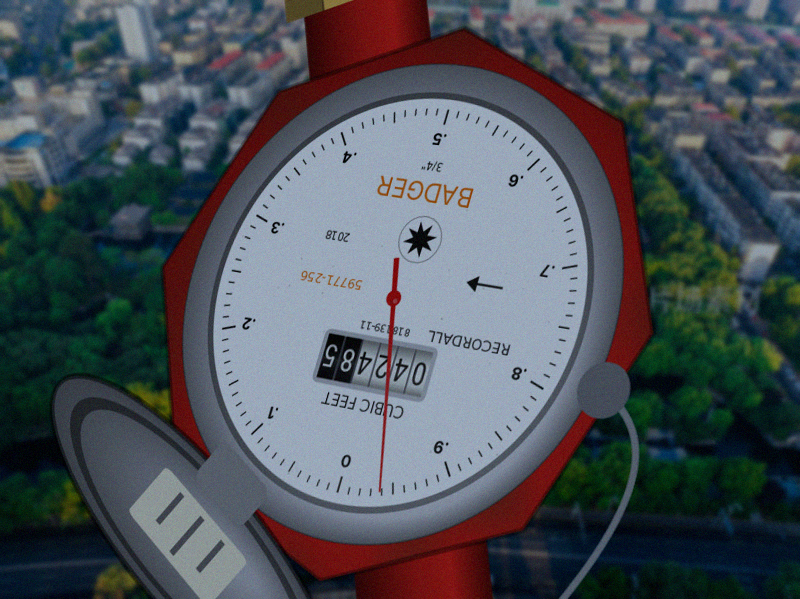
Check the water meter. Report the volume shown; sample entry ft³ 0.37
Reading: ft³ 42484.96
